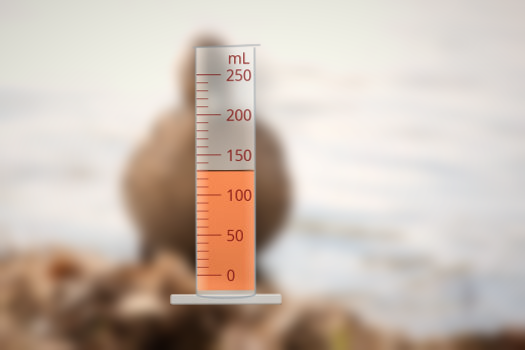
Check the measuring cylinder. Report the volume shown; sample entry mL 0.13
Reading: mL 130
